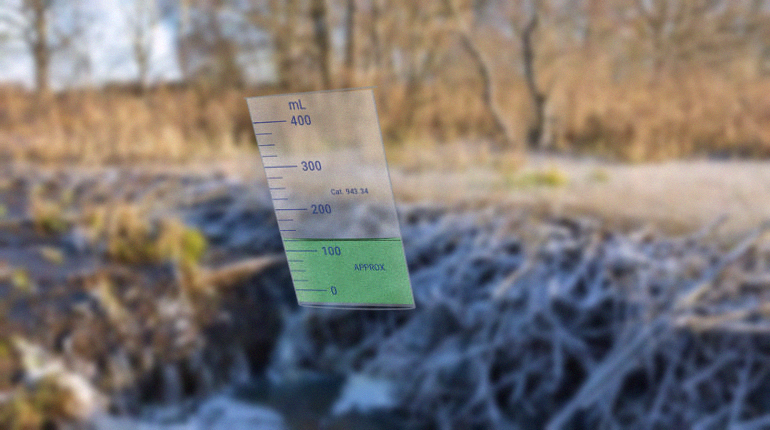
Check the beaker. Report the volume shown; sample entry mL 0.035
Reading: mL 125
